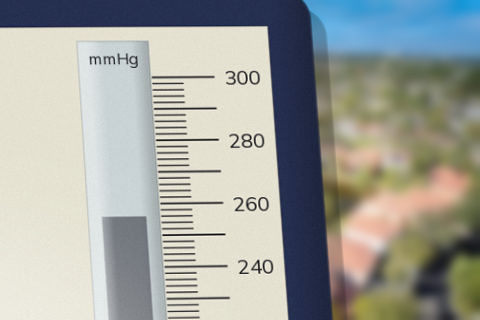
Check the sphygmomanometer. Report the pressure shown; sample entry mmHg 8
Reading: mmHg 256
